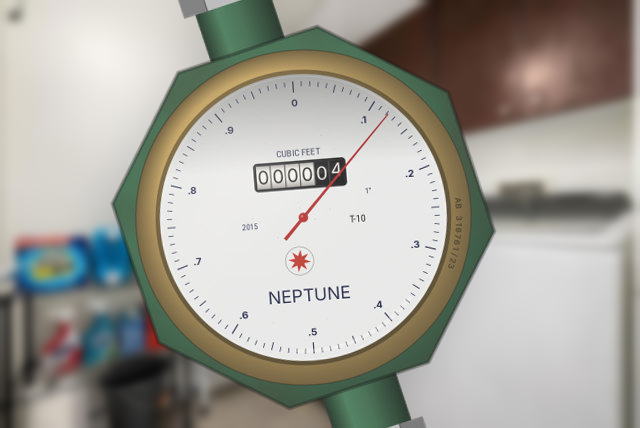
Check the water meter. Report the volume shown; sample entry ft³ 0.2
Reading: ft³ 4.12
